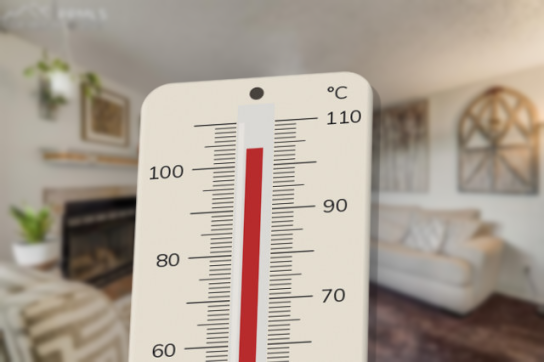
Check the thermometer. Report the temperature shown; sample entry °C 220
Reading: °C 104
